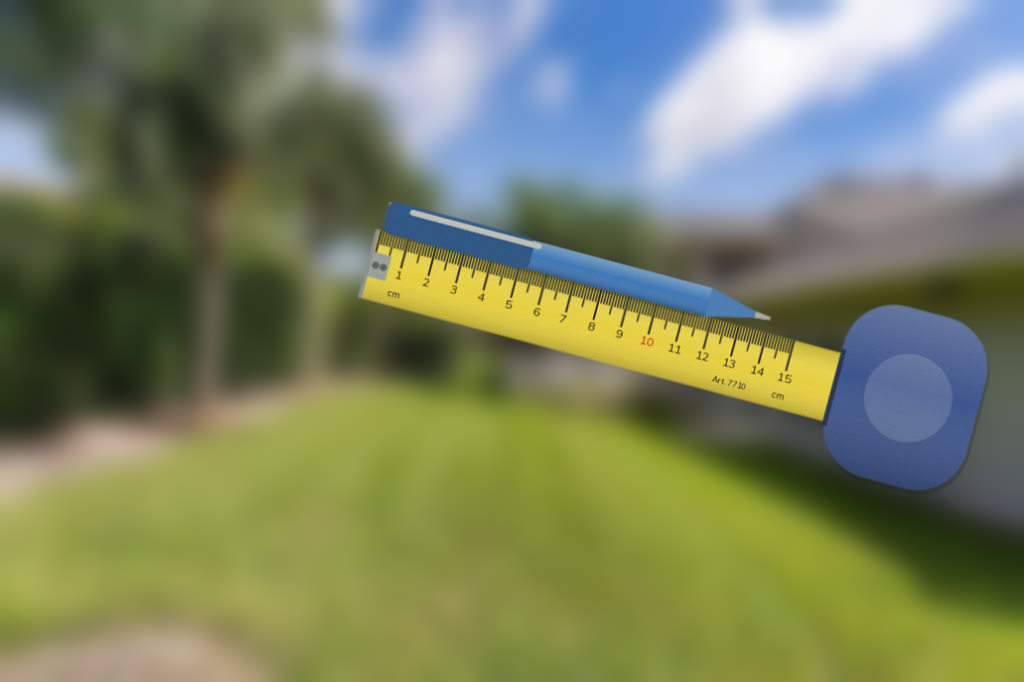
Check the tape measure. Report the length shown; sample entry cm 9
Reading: cm 14
